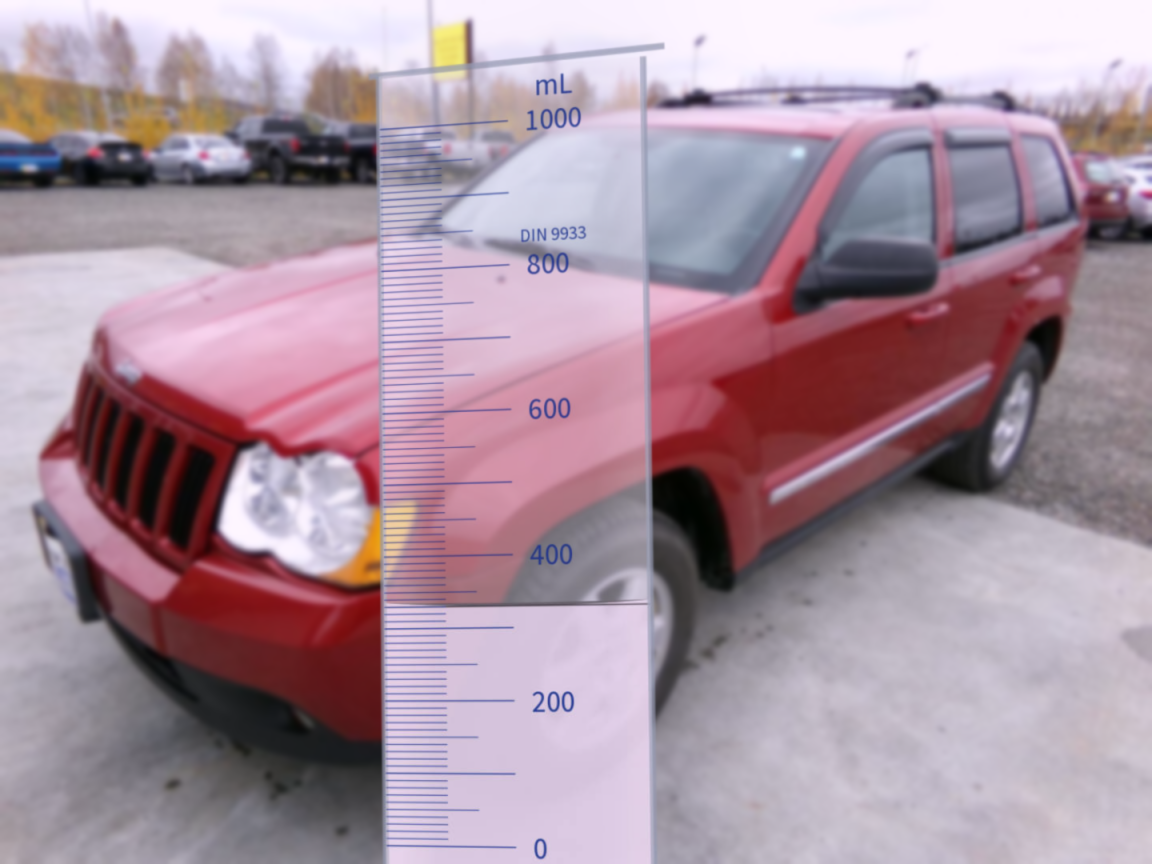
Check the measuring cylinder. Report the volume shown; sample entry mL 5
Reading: mL 330
